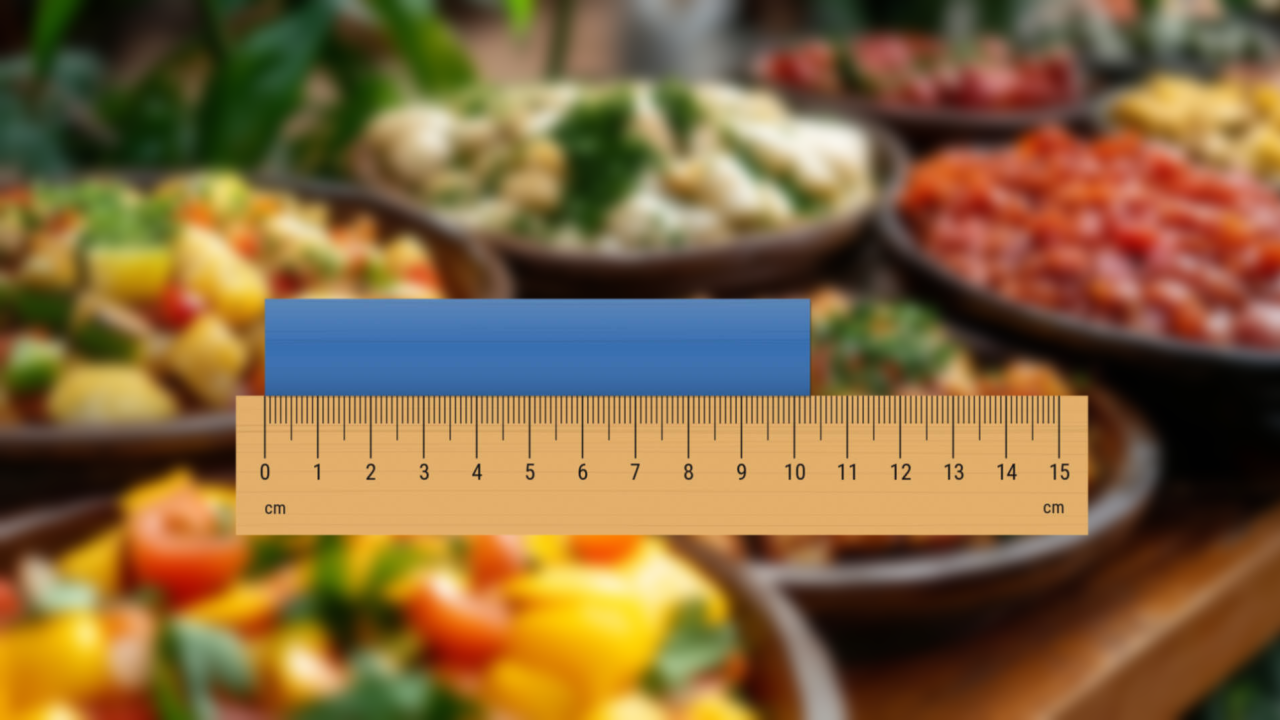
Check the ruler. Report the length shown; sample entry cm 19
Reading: cm 10.3
